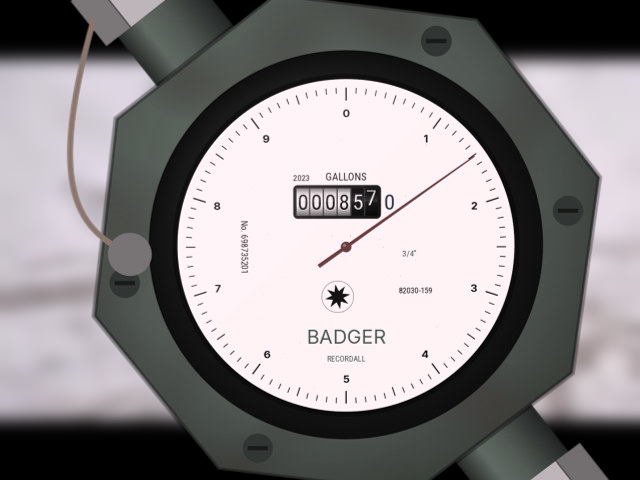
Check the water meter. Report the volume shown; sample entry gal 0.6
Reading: gal 8571.5
